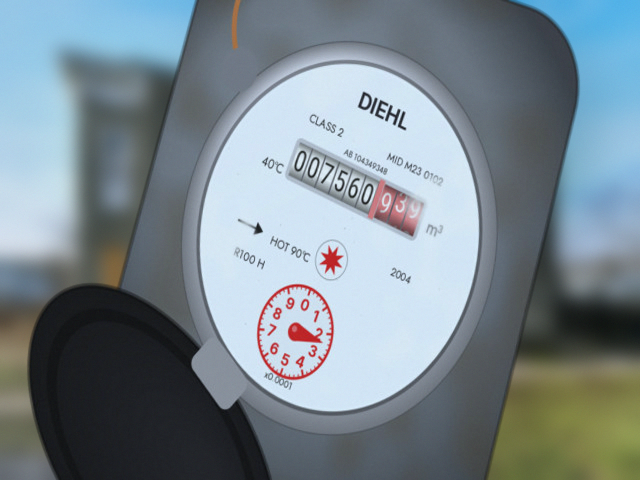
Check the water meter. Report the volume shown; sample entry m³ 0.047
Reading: m³ 7560.9392
